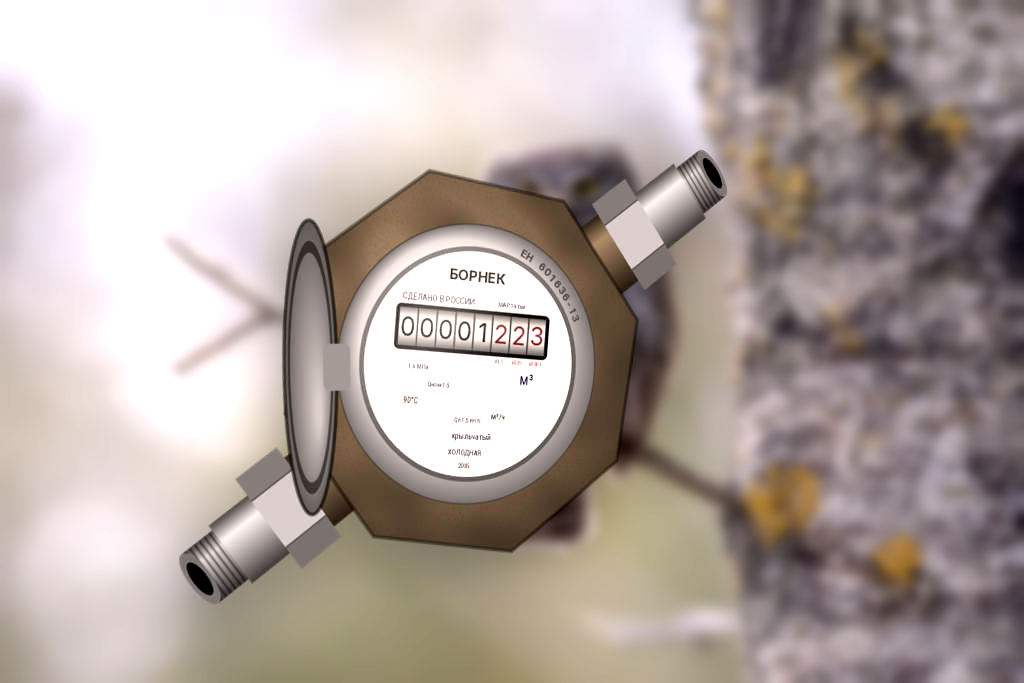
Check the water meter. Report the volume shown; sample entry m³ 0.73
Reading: m³ 1.223
